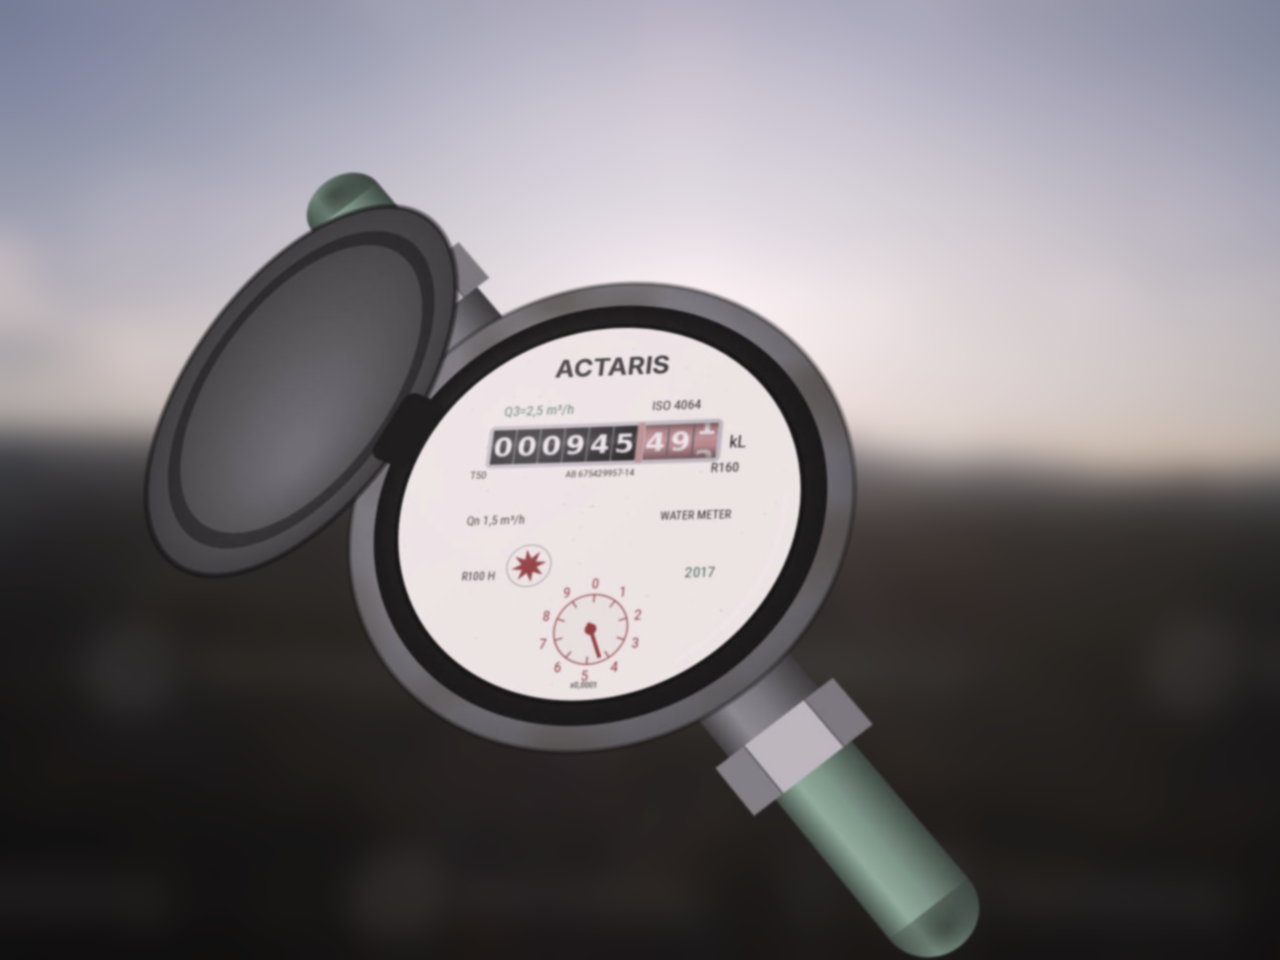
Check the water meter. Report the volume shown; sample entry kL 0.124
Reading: kL 945.4914
